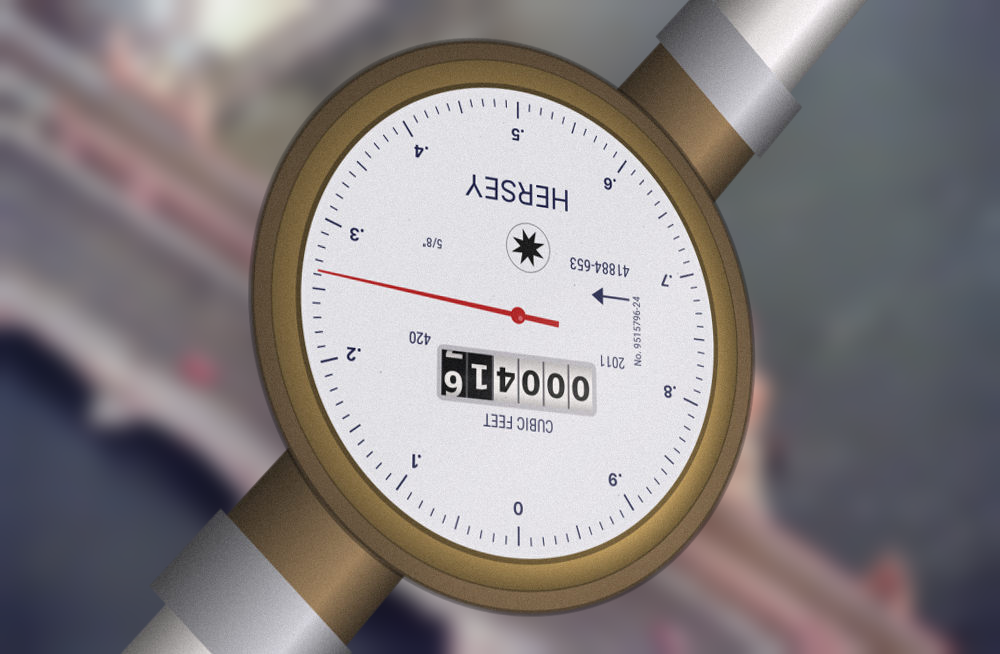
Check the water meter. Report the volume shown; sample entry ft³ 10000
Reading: ft³ 416.26
